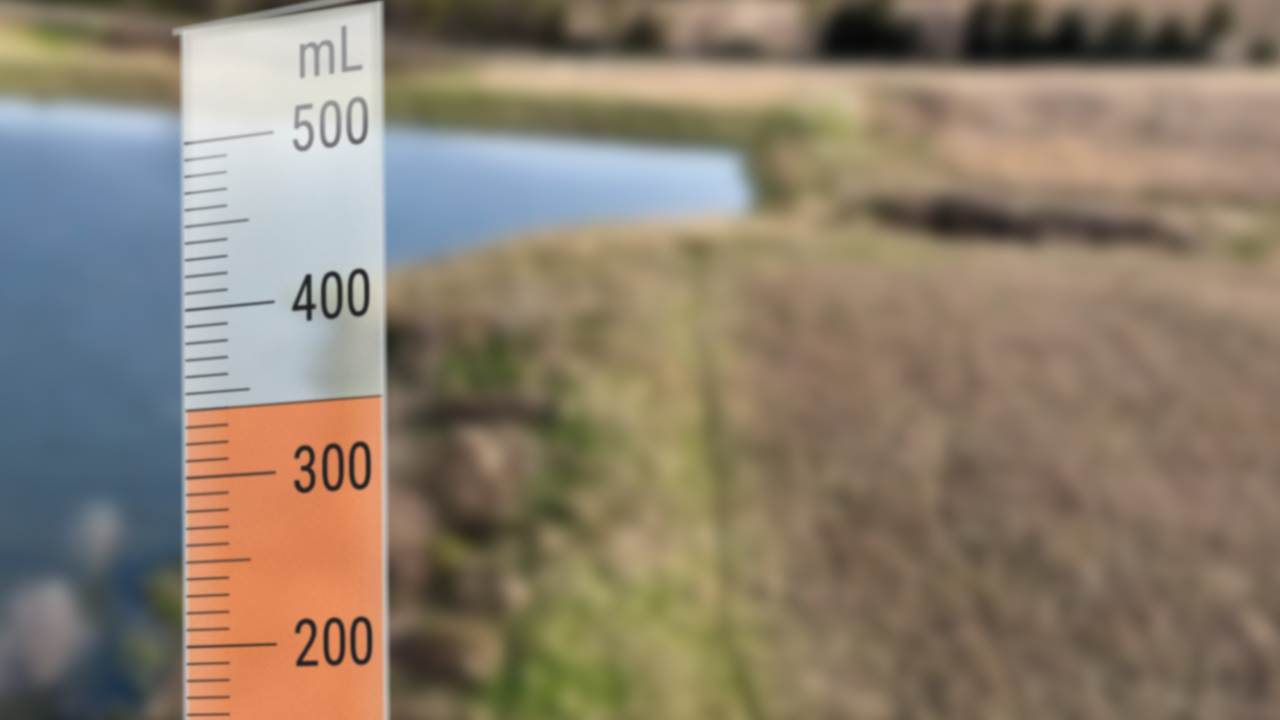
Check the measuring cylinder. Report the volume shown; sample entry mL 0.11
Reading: mL 340
